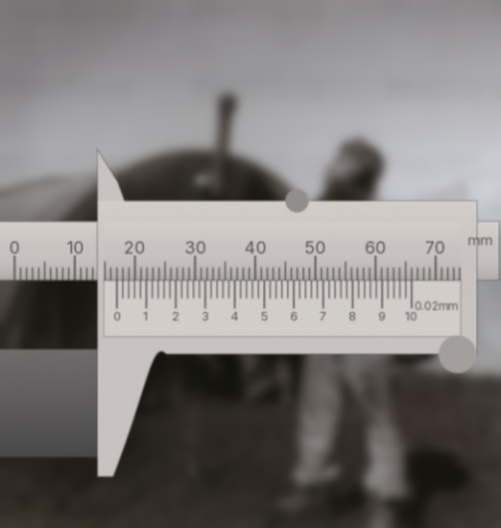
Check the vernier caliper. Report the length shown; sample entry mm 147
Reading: mm 17.0
